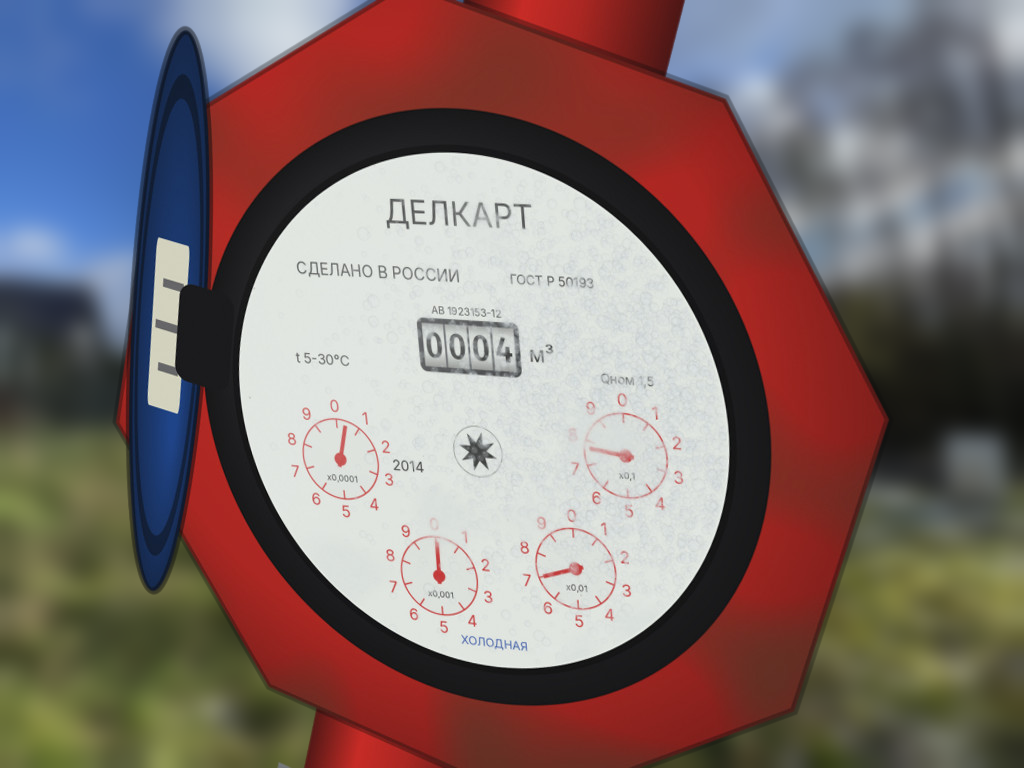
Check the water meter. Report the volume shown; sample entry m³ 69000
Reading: m³ 4.7700
